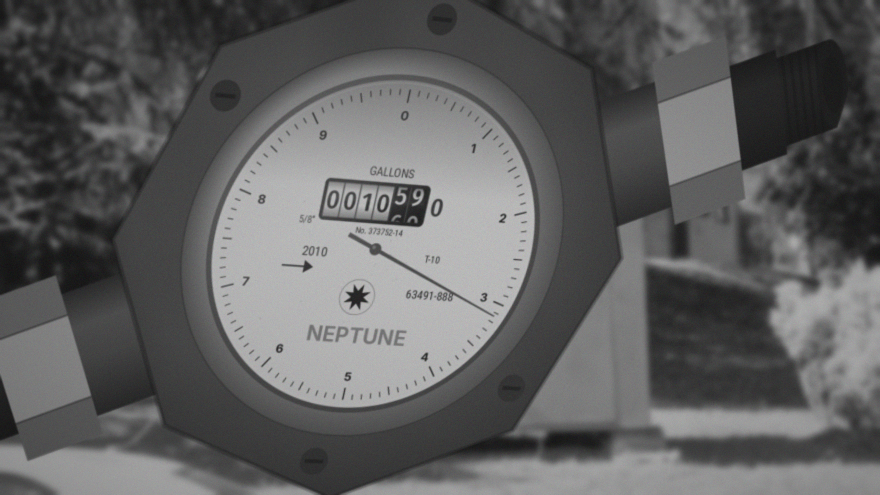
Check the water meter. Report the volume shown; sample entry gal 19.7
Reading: gal 10593.1
